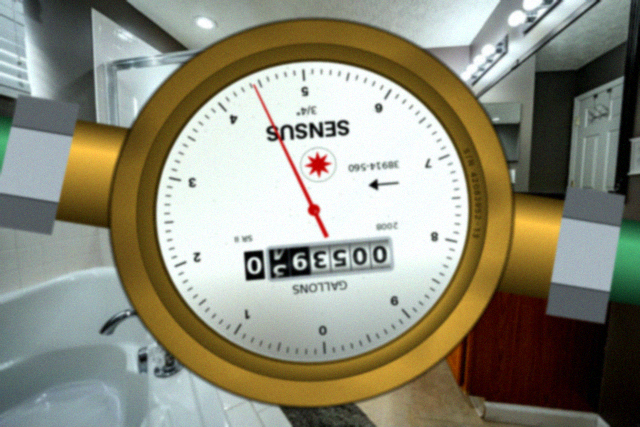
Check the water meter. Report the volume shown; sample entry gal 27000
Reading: gal 53934.4
